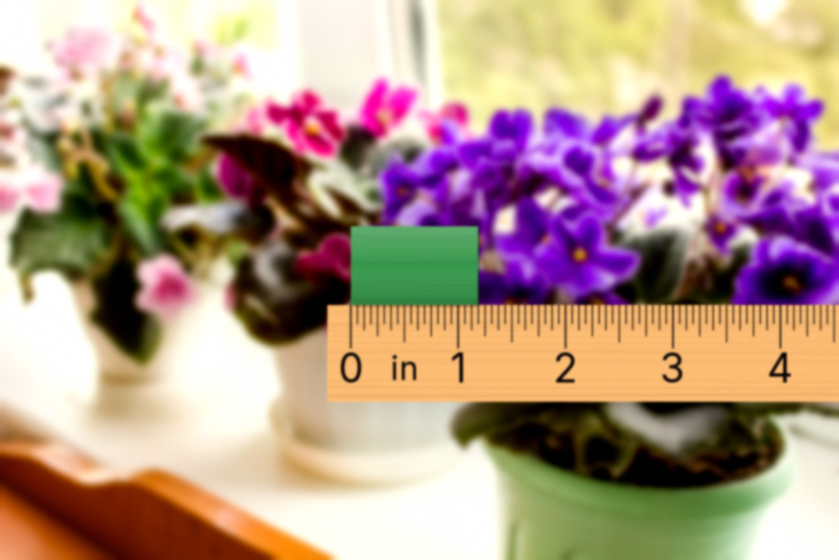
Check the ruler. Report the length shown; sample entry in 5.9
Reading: in 1.1875
